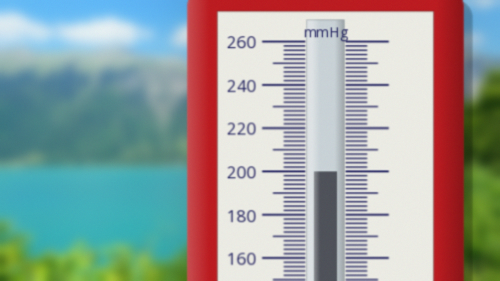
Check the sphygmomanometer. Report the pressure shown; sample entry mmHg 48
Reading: mmHg 200
